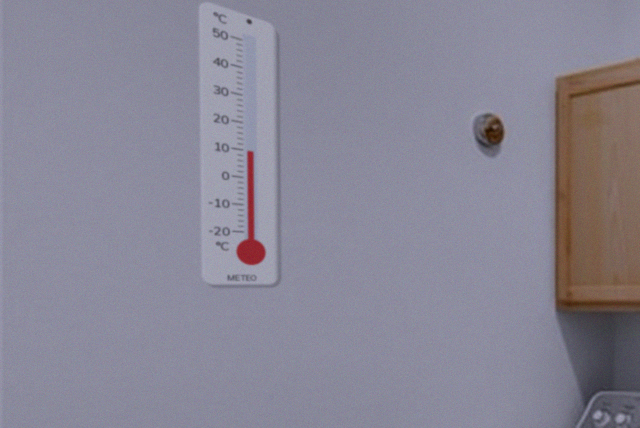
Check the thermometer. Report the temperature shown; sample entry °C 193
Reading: °C 10
